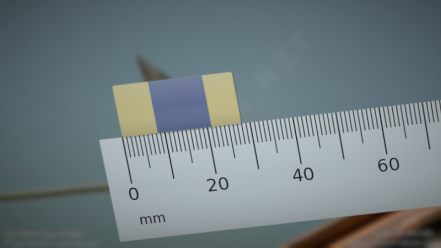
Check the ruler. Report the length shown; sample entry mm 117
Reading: mm 28
